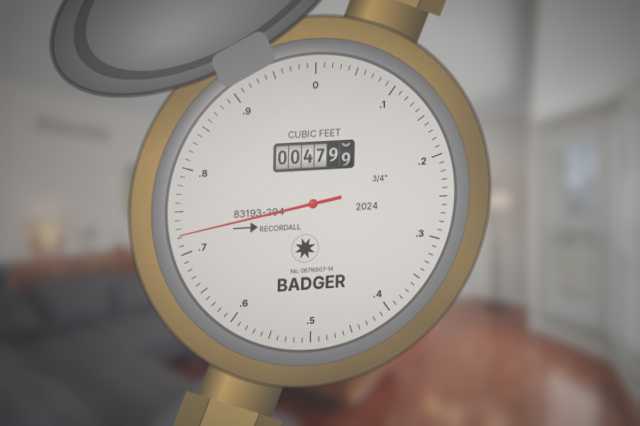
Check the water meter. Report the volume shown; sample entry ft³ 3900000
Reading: ft³ 4798.72
